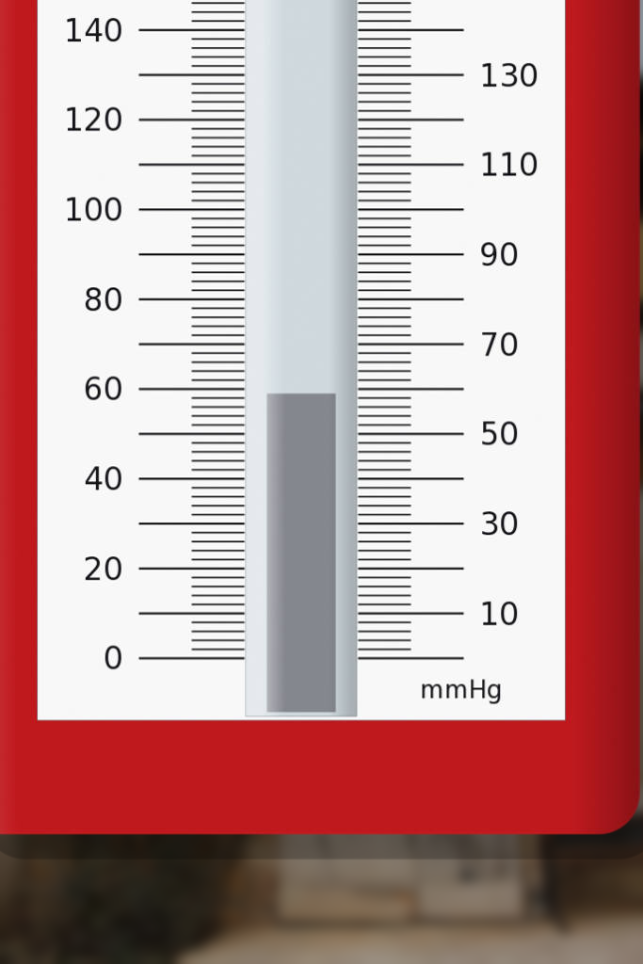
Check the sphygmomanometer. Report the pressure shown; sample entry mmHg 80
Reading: mmHg 59
